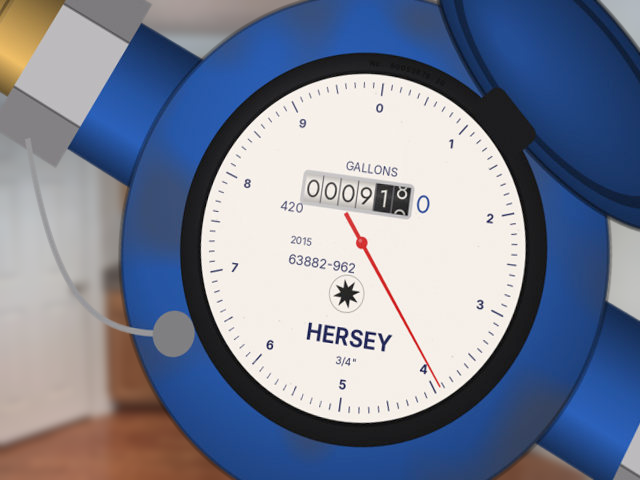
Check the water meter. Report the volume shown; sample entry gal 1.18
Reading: gal 9183.9
